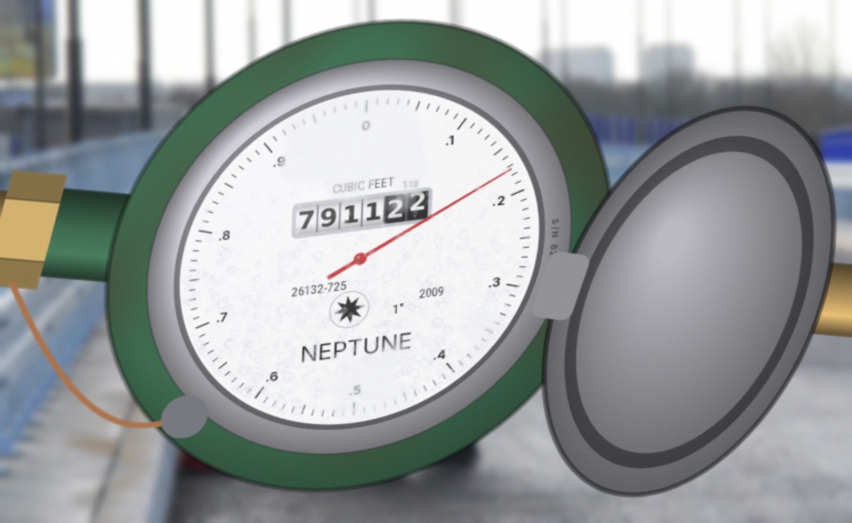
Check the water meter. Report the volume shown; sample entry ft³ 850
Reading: ft³ 791122.17
